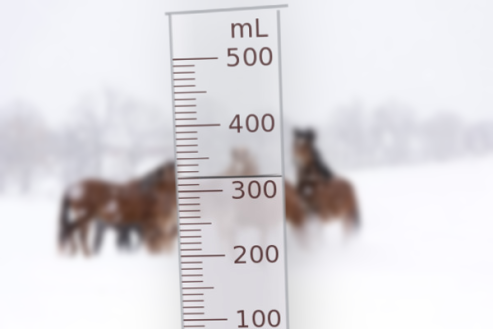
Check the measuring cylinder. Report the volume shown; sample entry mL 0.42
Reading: mL 320
